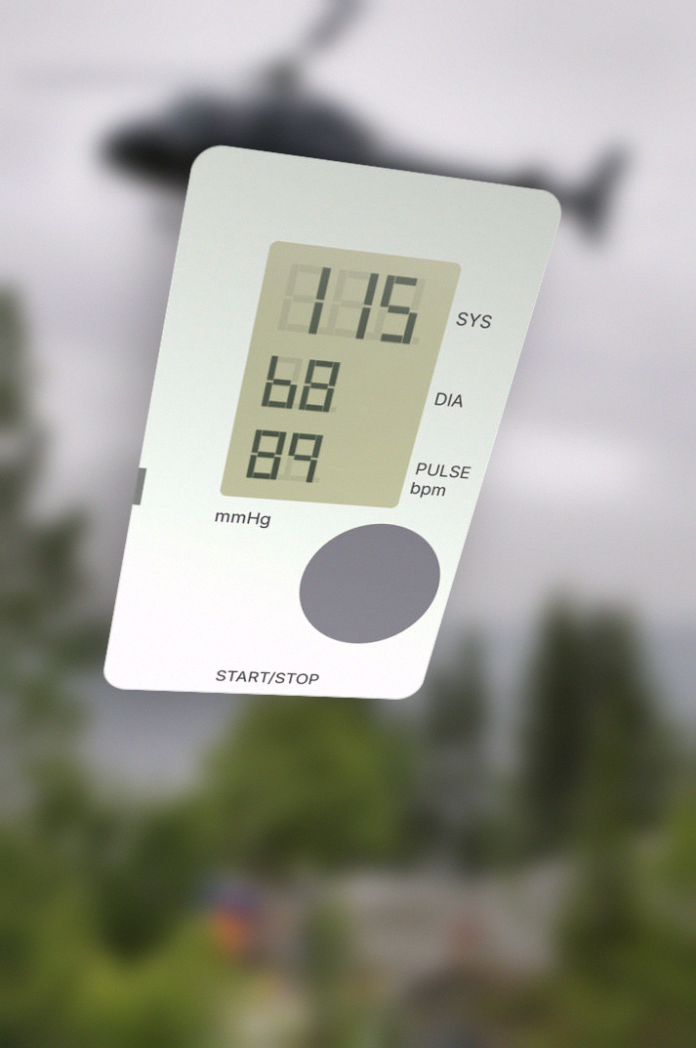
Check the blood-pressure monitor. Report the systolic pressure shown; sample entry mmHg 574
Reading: mmHg 115
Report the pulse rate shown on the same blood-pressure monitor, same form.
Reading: bpm 89
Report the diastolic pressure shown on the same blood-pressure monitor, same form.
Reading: mmHg 68
